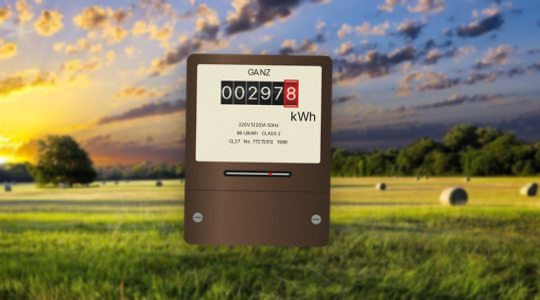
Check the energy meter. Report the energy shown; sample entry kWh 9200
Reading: kWh 297.8
